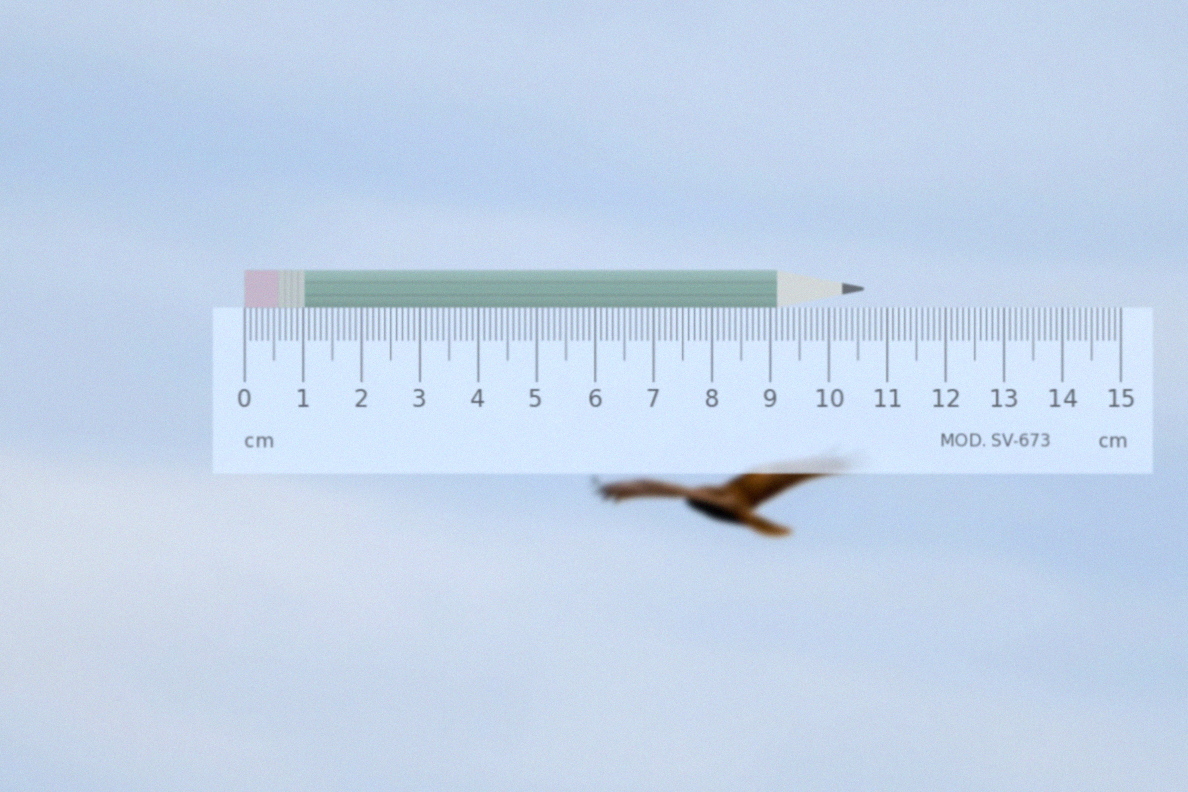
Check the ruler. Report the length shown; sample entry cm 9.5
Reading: cm 10.6
